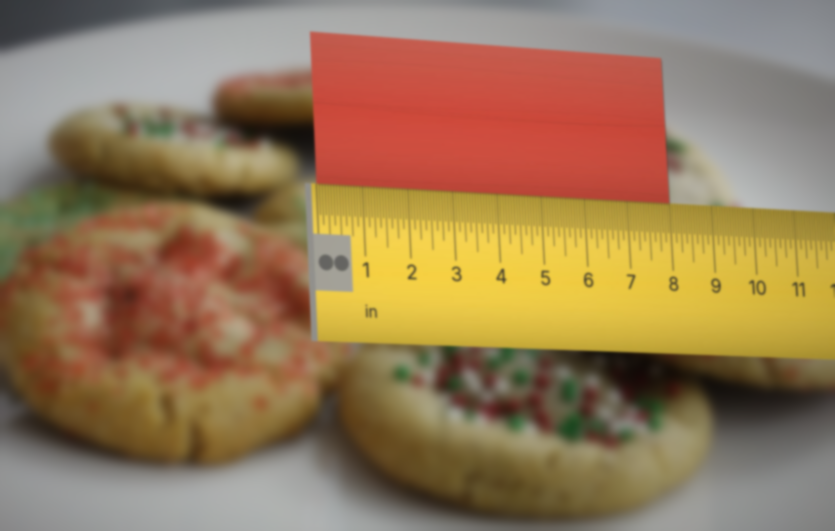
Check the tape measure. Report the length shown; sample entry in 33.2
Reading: in 8
